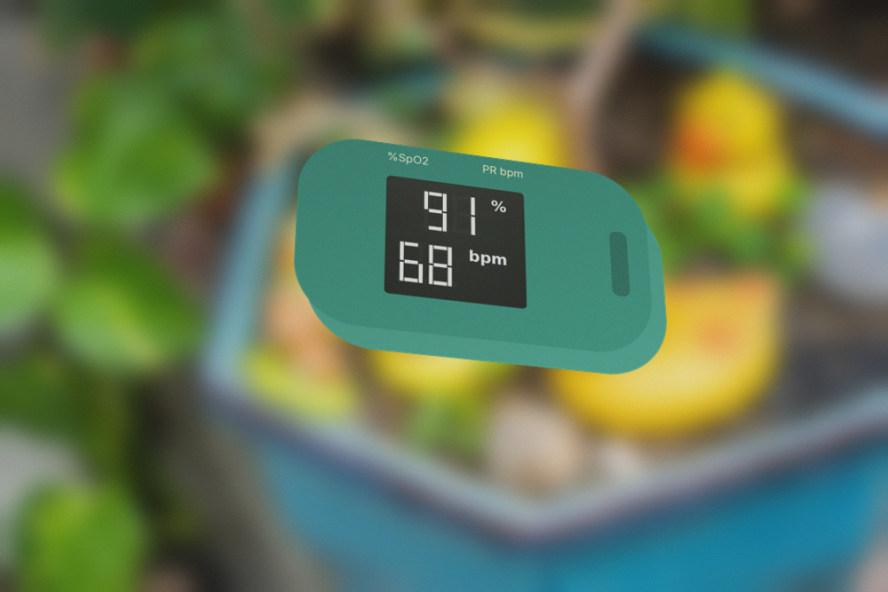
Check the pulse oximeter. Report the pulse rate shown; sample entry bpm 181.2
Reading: bpm 68
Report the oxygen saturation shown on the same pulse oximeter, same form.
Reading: % 91
